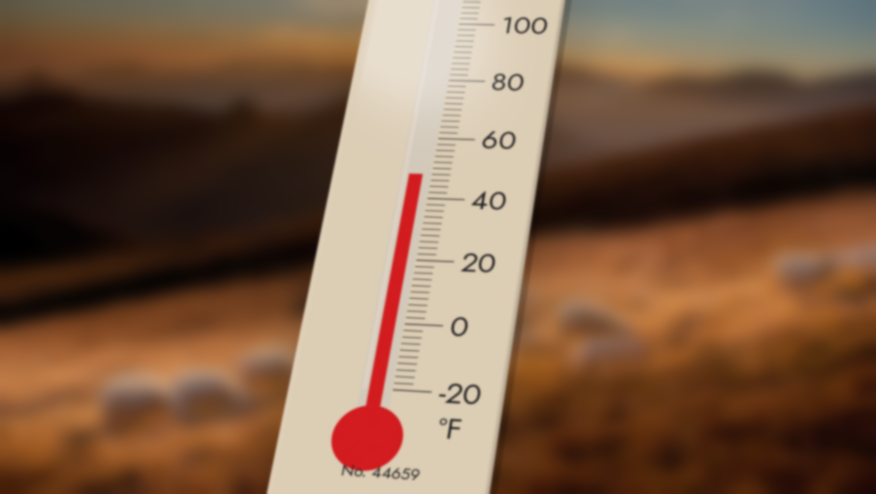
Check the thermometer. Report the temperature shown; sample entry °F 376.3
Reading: °F 48
